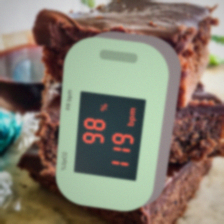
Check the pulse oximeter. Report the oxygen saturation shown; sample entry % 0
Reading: % 98
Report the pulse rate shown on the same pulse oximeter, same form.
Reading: bpm 119
